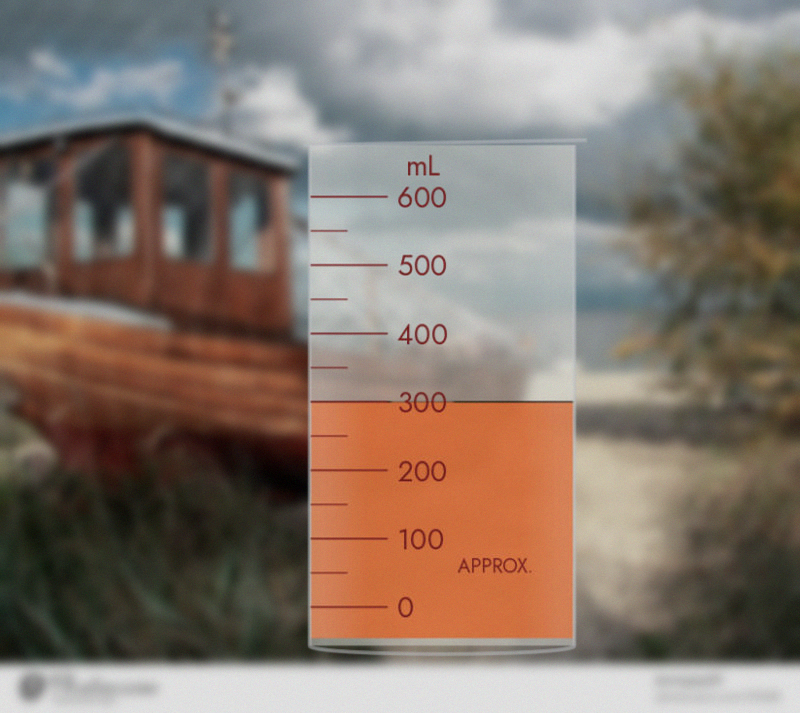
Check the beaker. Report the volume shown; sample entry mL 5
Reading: mL 300
